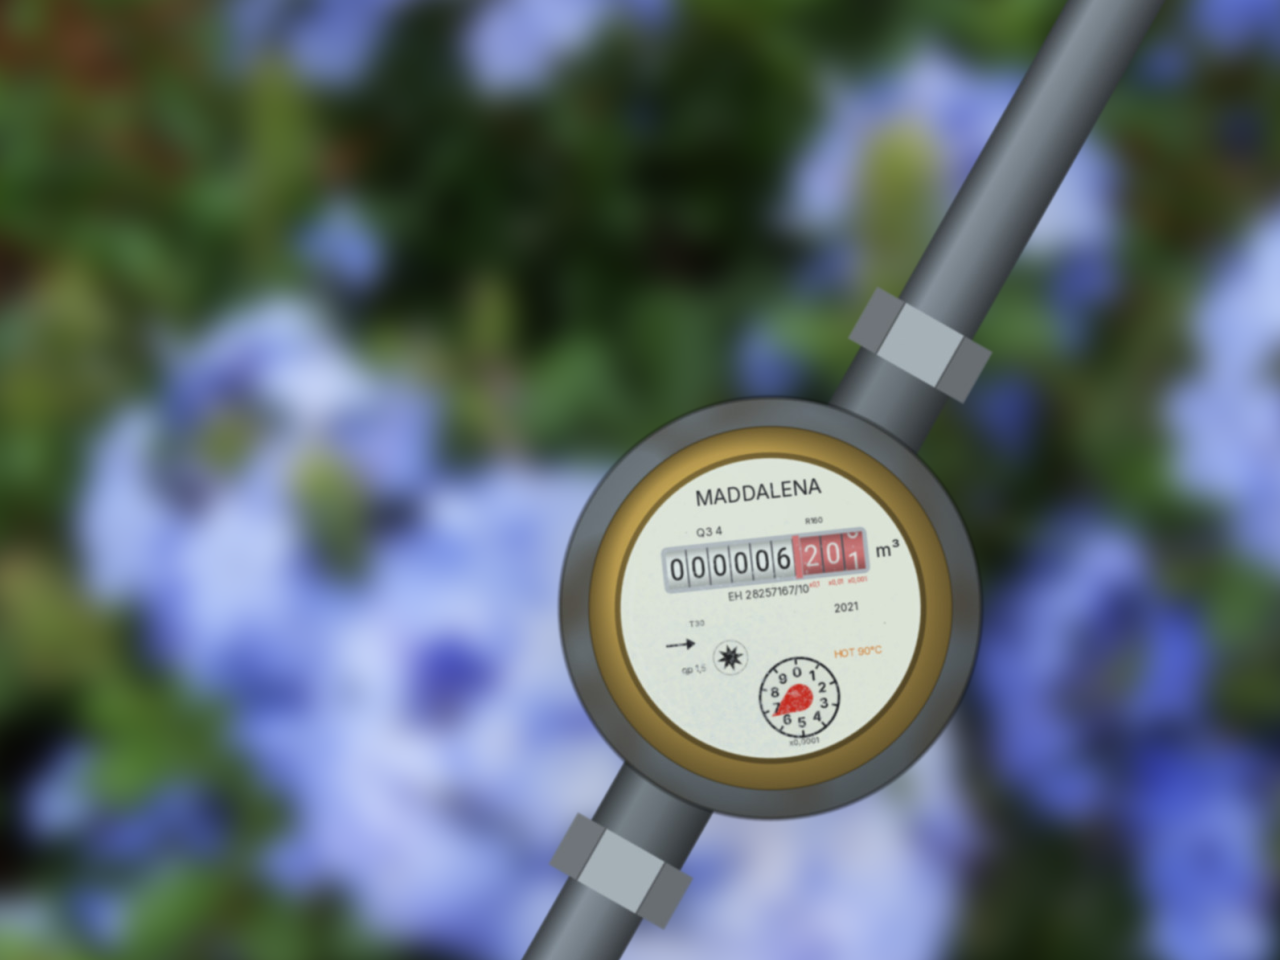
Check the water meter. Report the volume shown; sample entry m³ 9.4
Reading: m³ 6.2006
